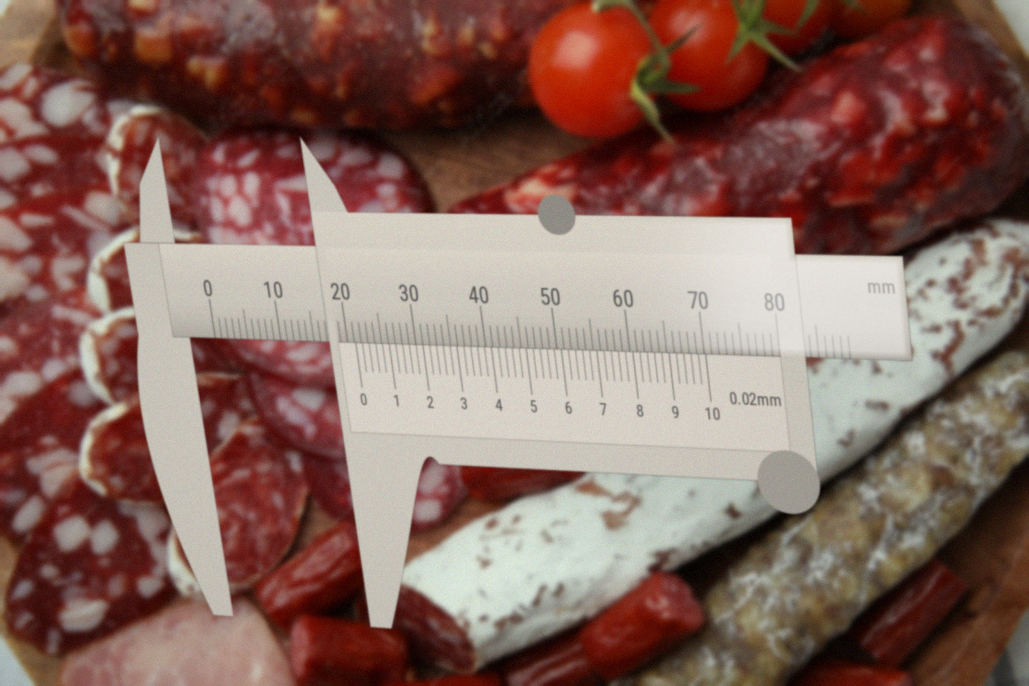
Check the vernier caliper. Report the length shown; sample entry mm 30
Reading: mm 21.2
